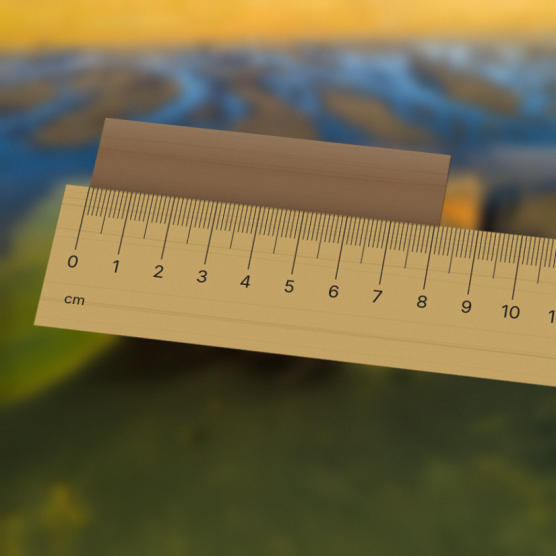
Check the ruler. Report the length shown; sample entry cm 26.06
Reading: cm 8.1
